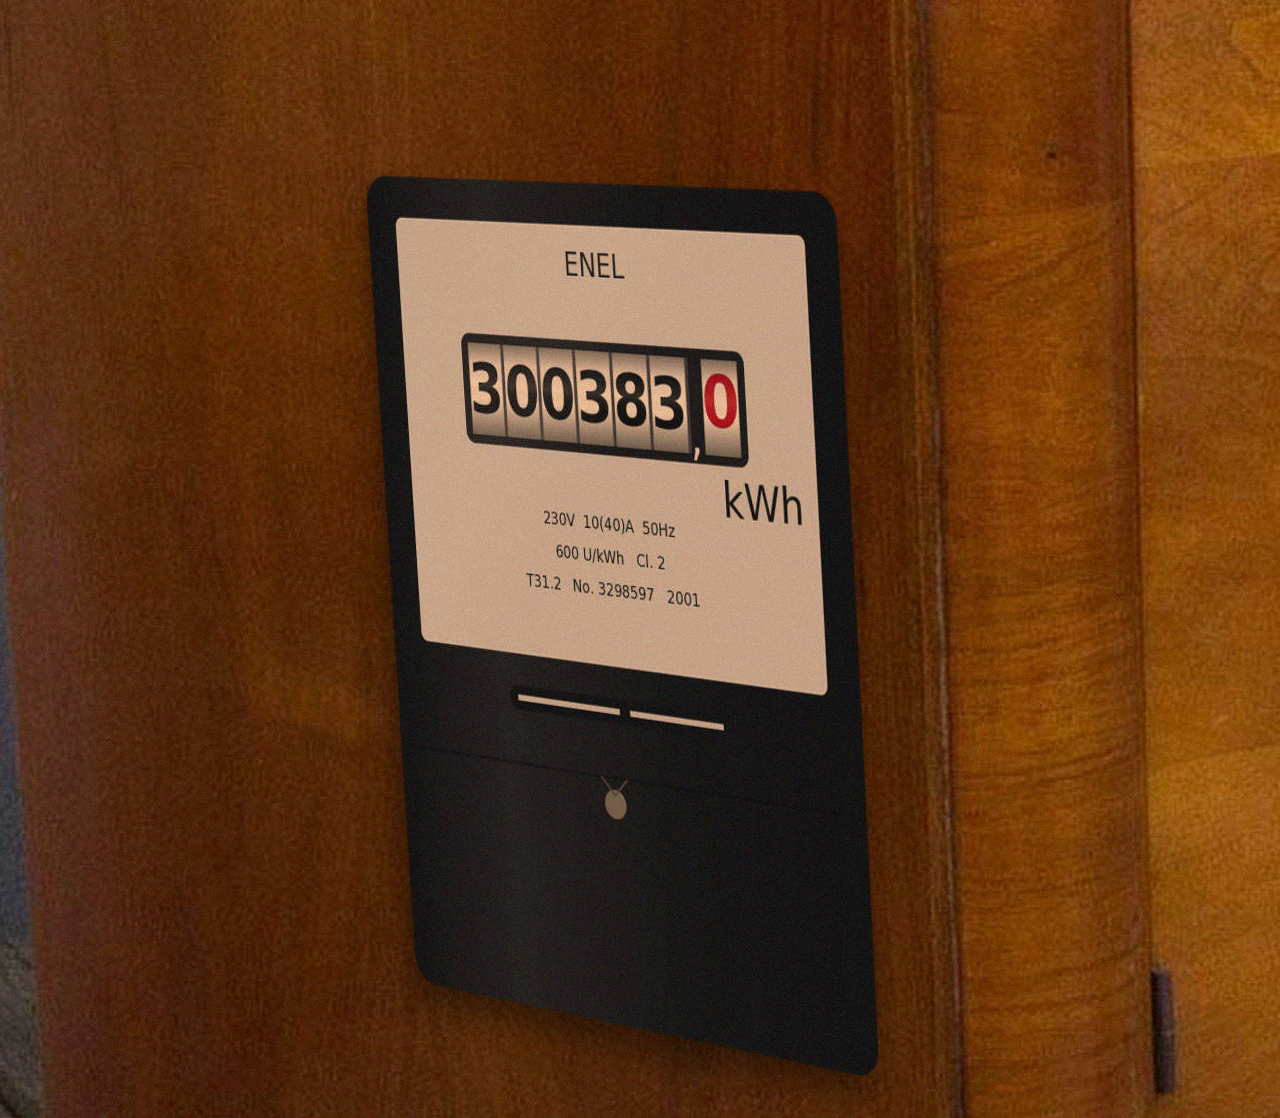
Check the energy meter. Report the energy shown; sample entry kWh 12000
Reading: kWh 300383.0
